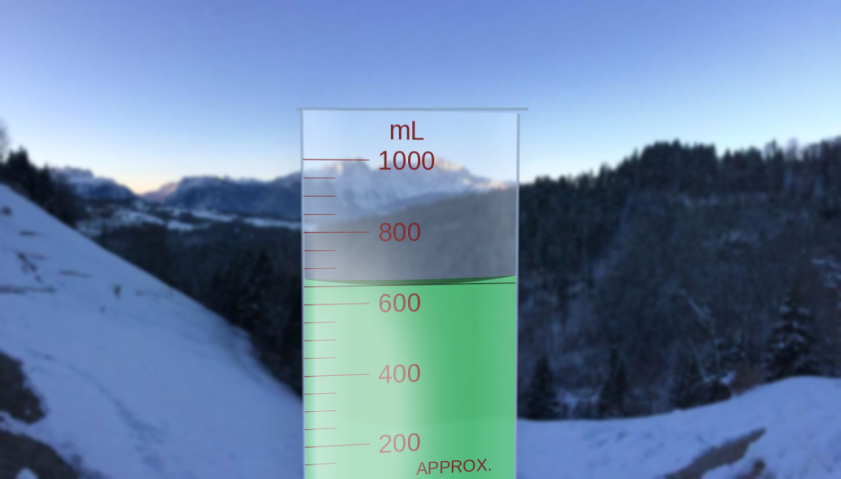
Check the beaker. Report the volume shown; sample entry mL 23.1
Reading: mL 650
